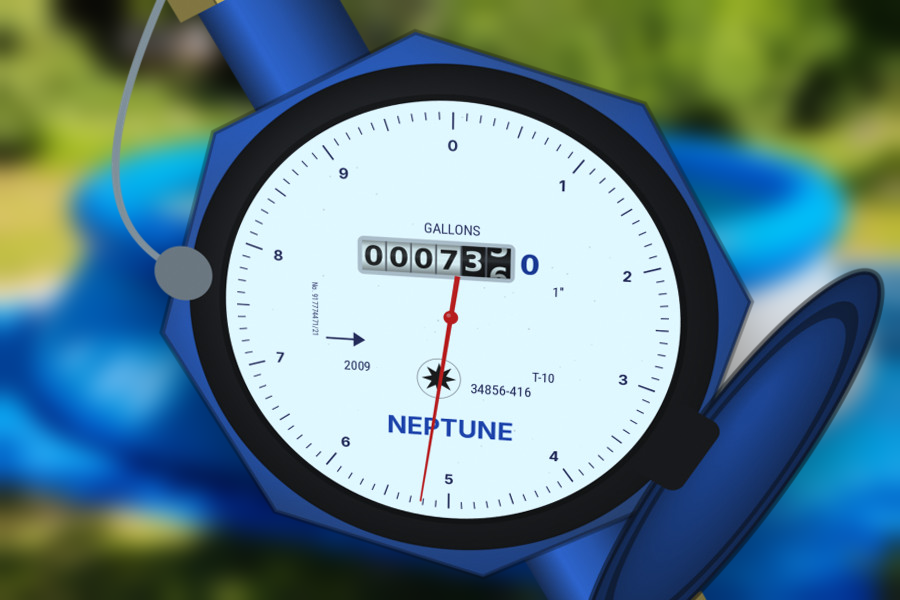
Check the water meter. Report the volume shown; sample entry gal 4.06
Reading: gal 7355.2
